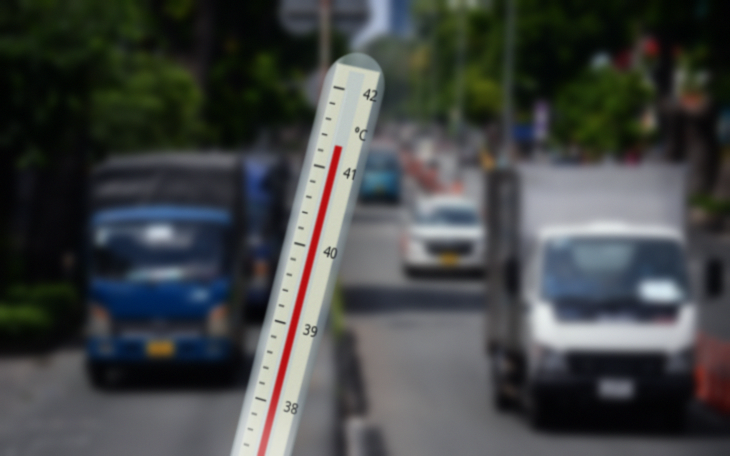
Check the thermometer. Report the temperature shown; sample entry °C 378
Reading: °C 41.3
